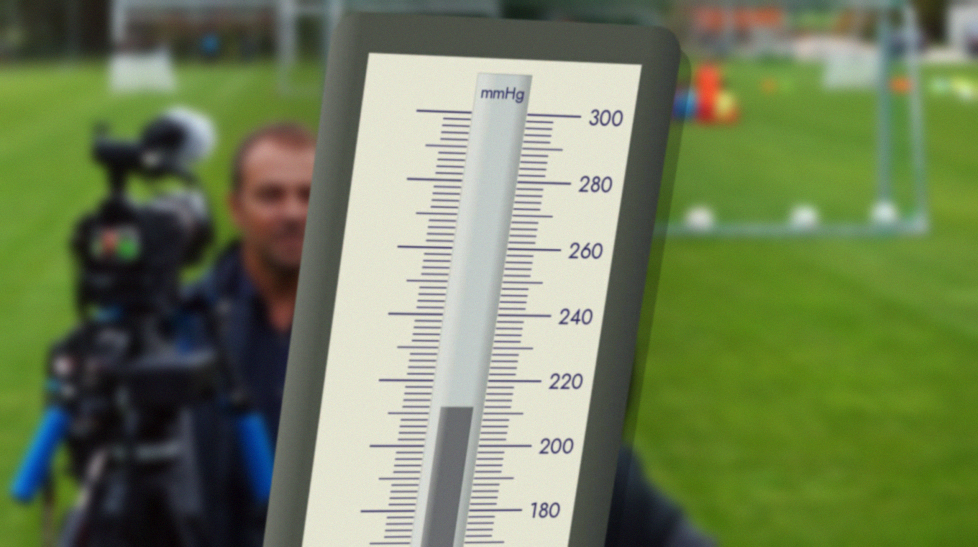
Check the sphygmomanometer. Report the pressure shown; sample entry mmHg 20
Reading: mmHg 212
